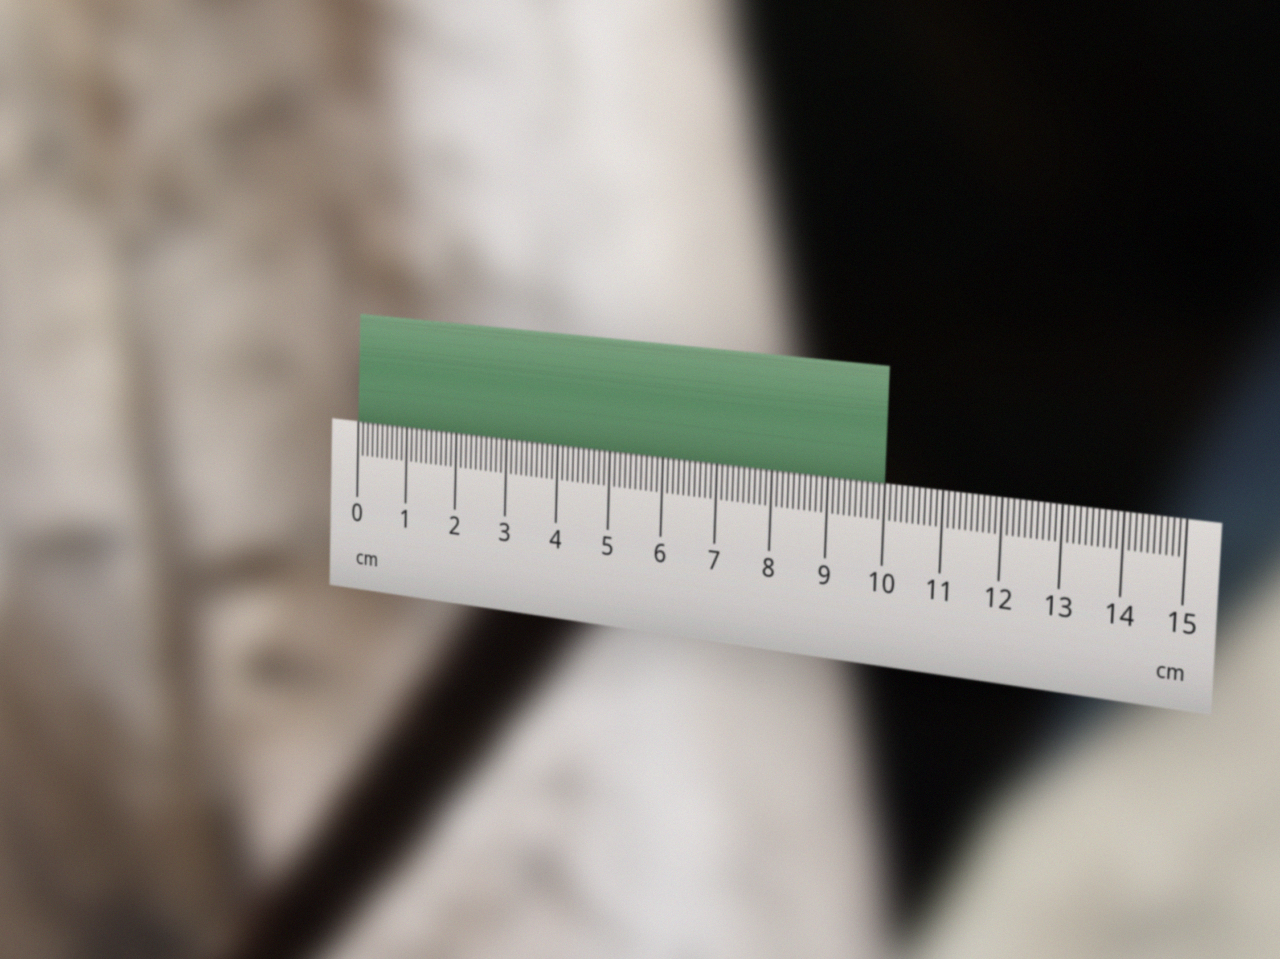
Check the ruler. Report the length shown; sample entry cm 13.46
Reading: cm 10
